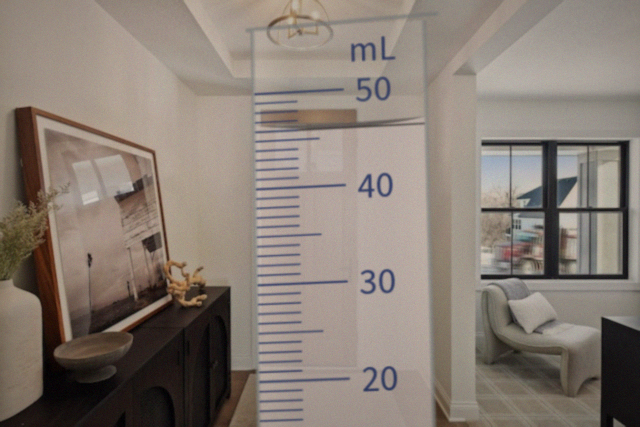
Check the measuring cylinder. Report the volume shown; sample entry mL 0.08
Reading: mL 46
